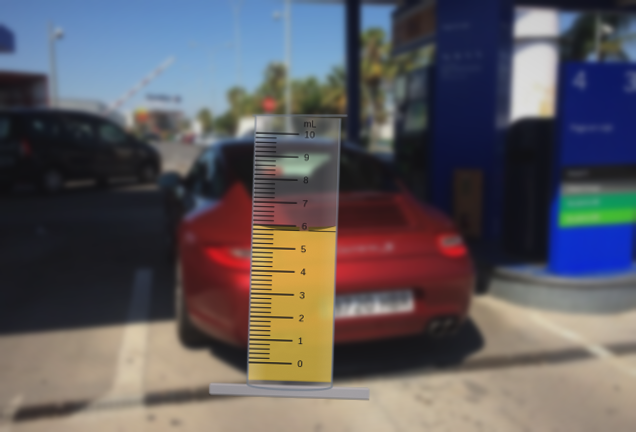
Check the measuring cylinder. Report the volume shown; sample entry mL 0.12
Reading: mL 5.8
